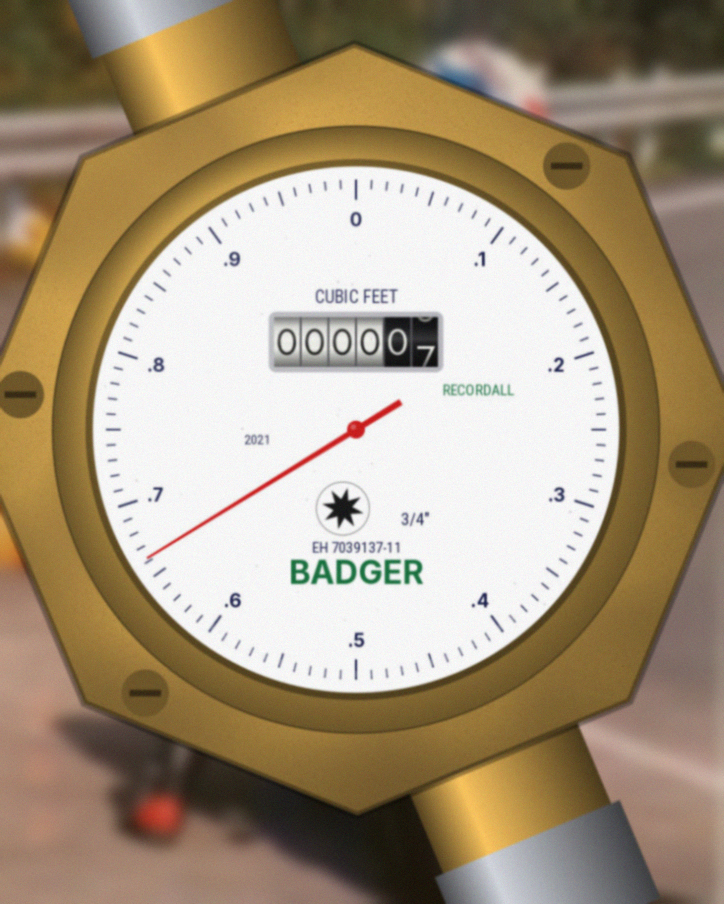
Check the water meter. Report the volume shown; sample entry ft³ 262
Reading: ft³ 6.66
